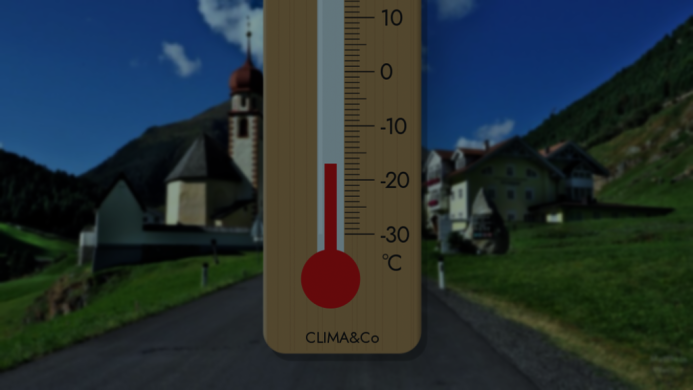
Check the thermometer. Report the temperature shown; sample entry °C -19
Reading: °C -17
